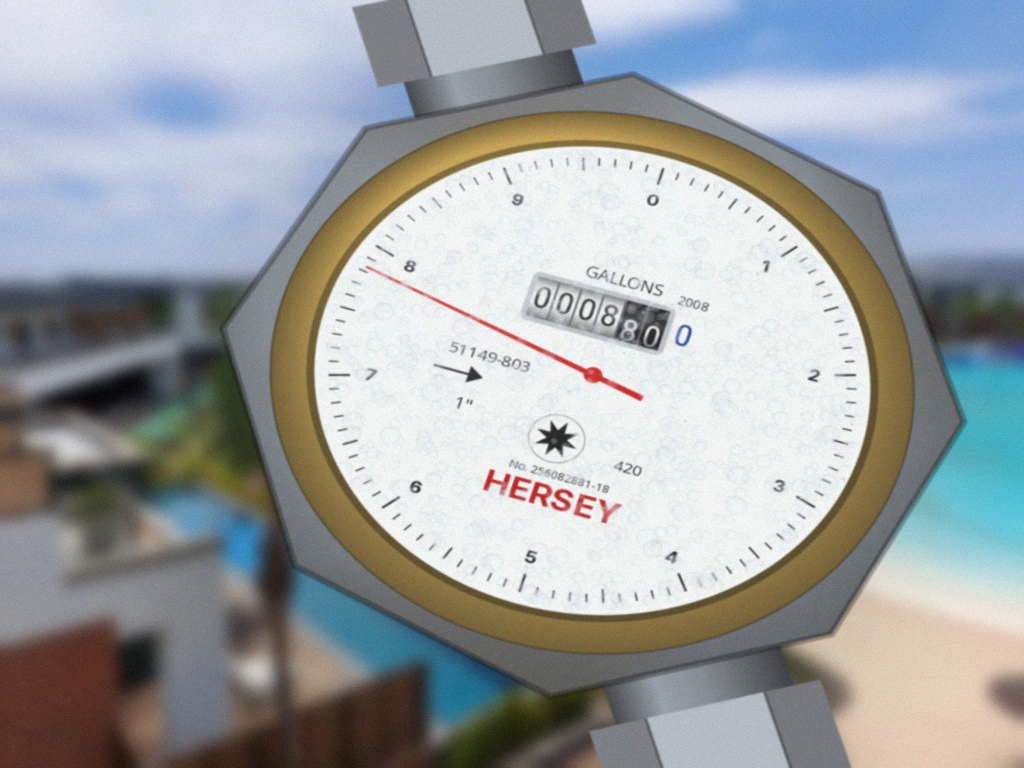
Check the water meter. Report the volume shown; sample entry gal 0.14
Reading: gal 8797.8
